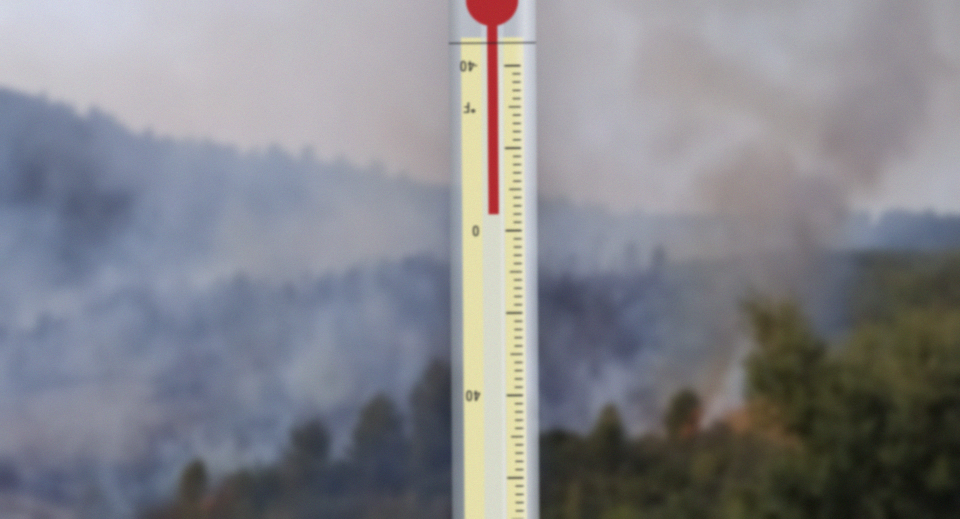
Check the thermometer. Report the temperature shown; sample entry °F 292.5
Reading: °F -4
